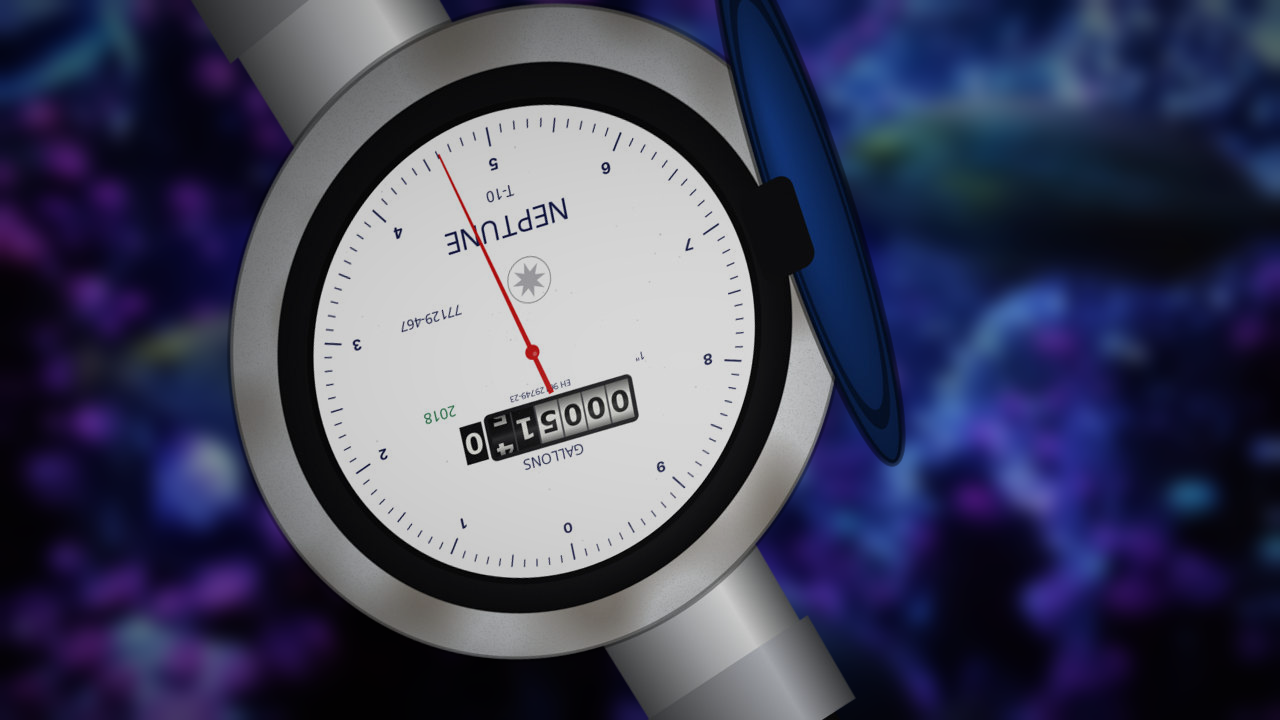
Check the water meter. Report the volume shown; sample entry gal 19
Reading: gal 5144.6
